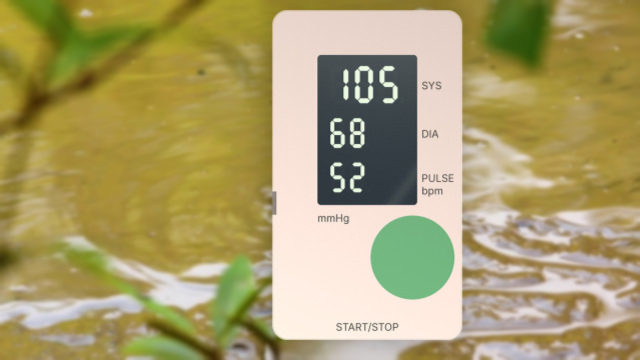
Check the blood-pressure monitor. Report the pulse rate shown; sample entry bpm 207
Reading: bpm 52
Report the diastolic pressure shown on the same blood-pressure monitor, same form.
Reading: mmHg 68
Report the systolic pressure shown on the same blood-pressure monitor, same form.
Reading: mmHg 105
